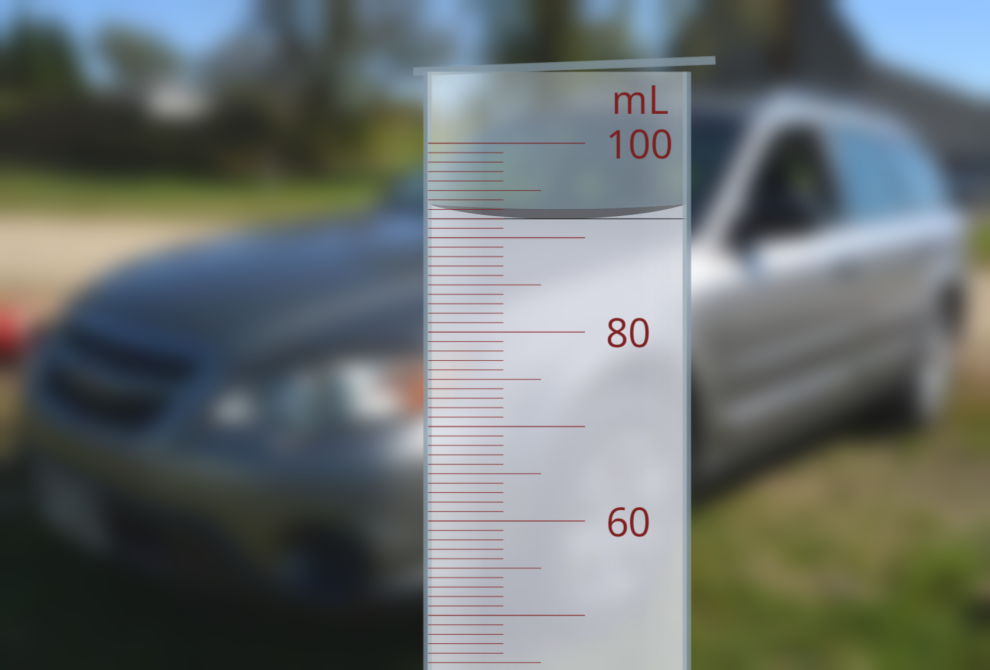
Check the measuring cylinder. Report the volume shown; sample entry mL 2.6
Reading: mL 92
